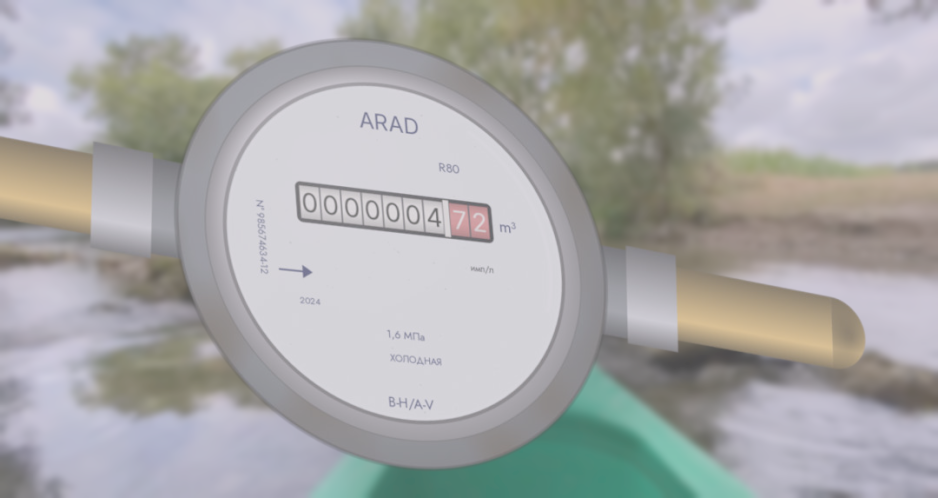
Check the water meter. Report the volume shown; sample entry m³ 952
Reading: m³ 4.72
